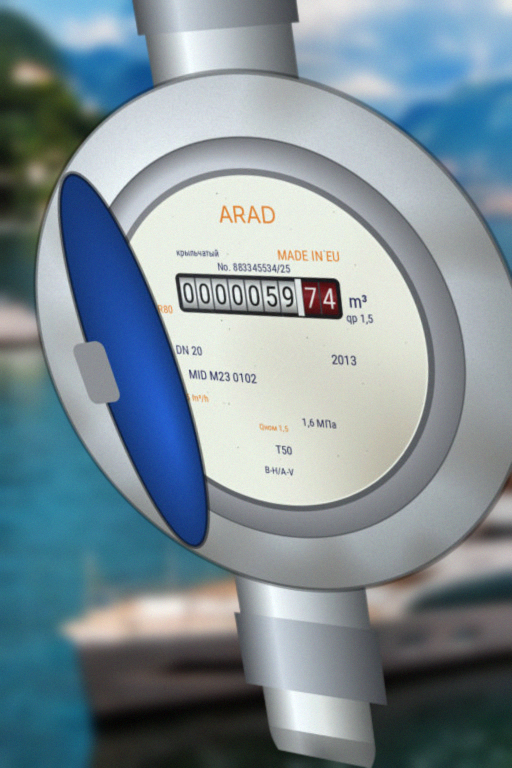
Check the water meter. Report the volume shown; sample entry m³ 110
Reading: m³ 59.74
